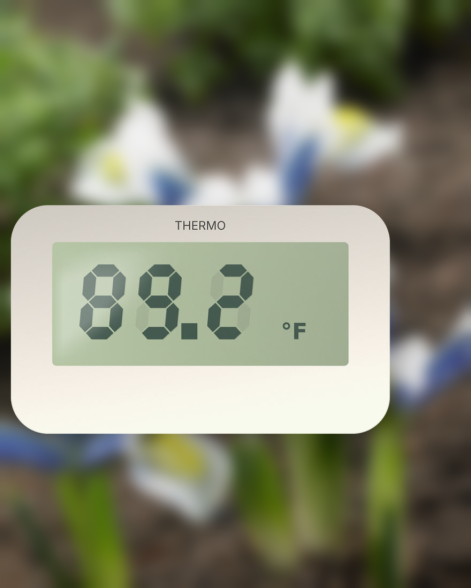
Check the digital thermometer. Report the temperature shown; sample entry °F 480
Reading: °F 89.2
